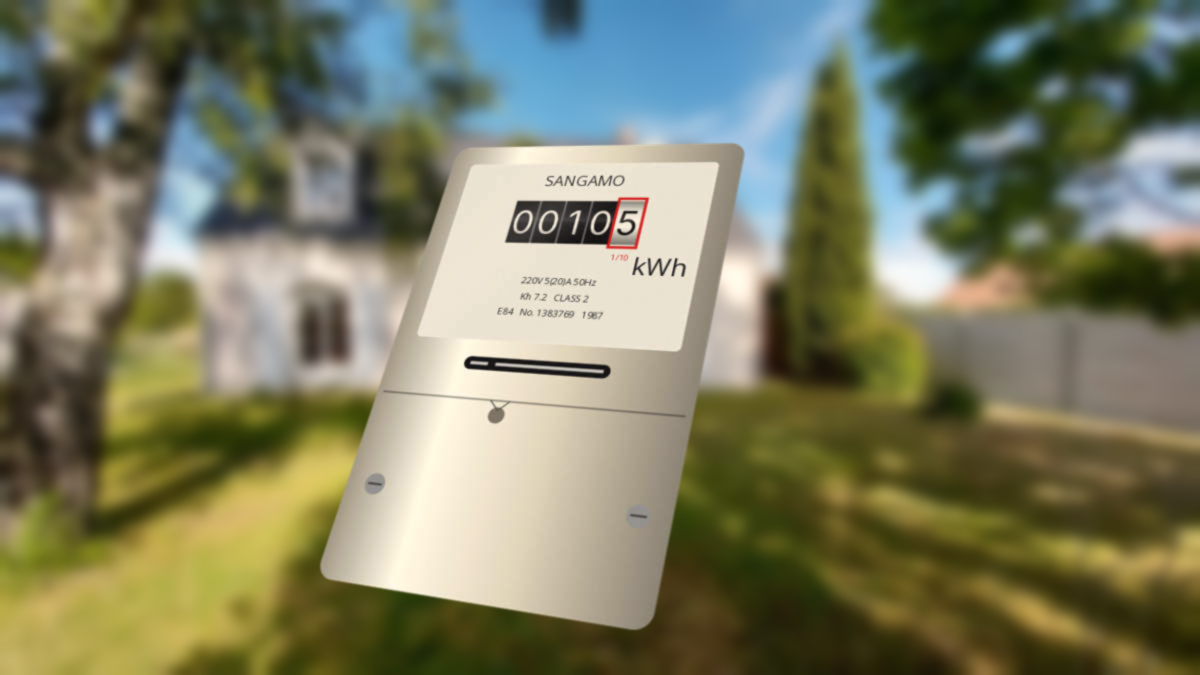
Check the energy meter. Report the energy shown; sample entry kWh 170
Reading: kWh 10.5
